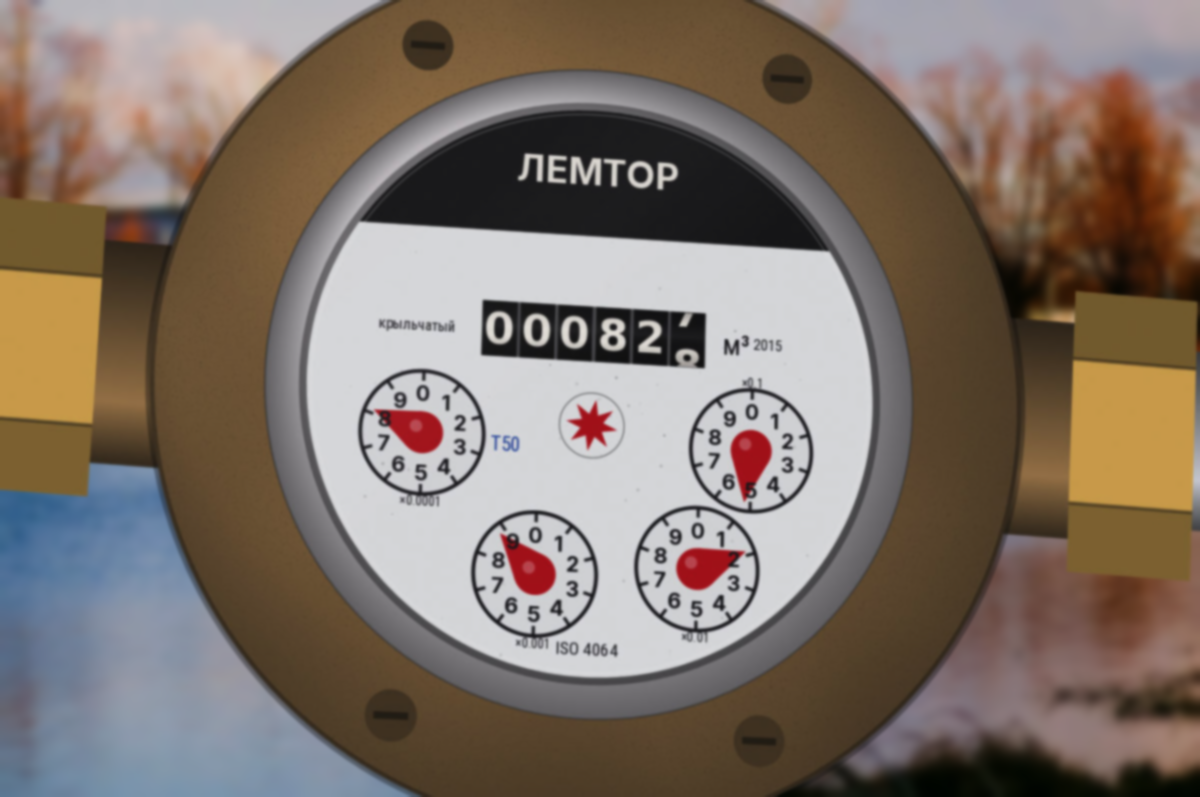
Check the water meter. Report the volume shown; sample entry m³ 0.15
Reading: m³ 827.5188
